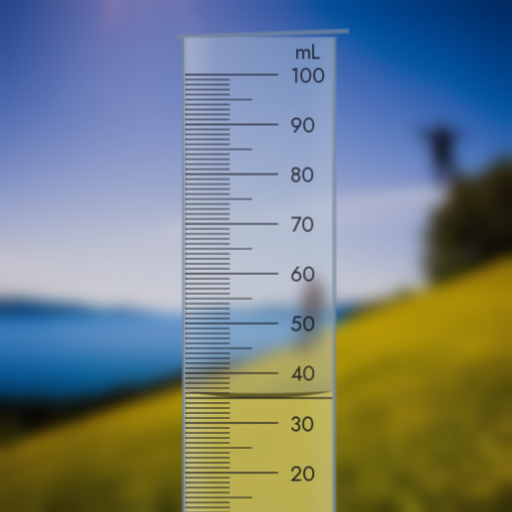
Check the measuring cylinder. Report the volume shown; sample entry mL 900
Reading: mL 35
